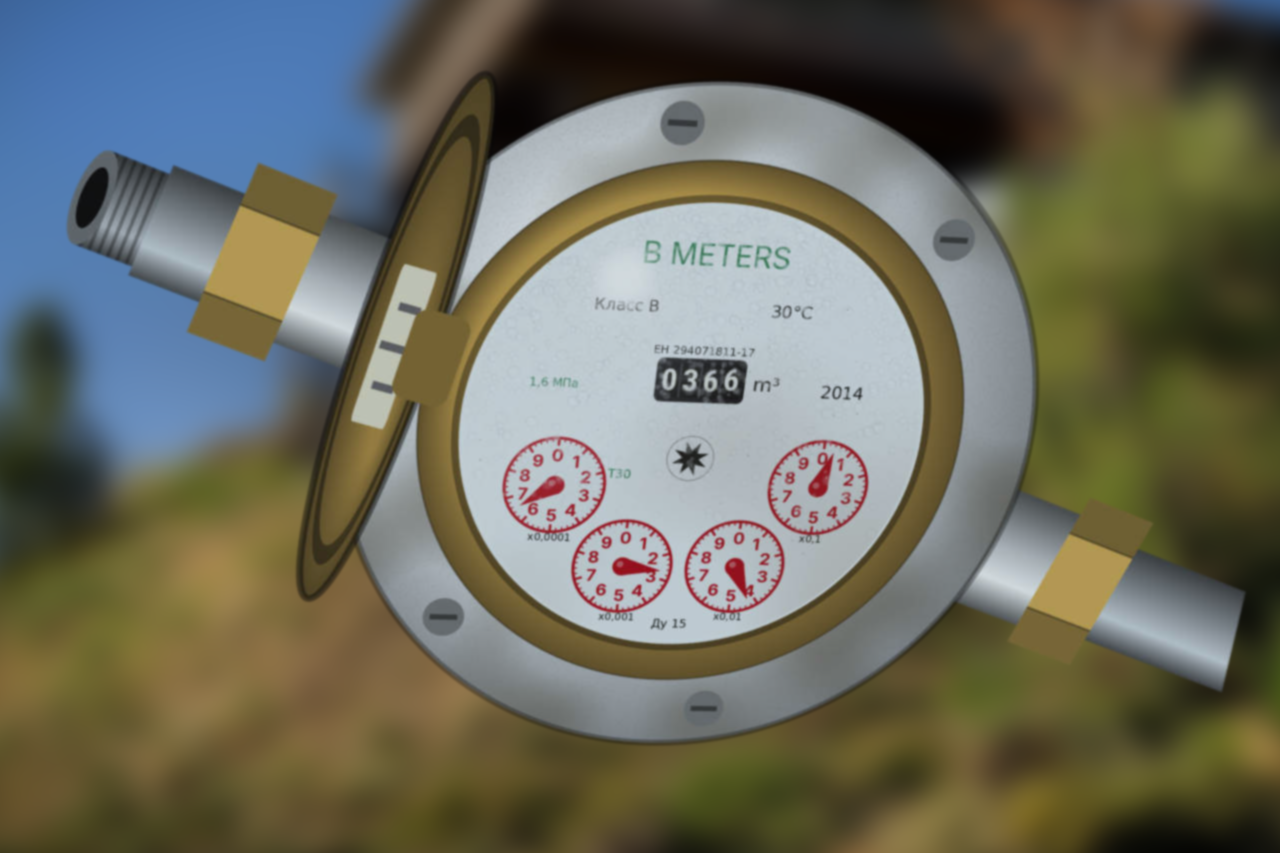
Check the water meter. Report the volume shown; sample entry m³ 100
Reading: m³ 366.0426
